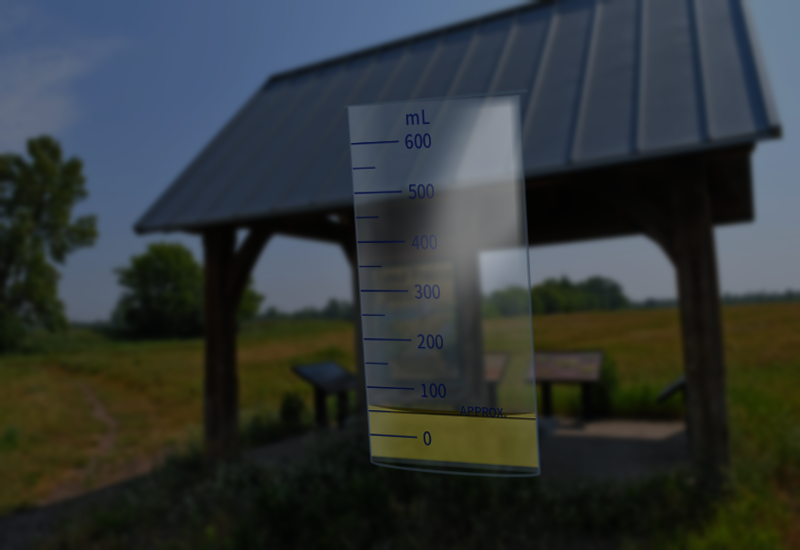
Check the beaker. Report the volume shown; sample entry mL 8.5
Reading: mL 50
